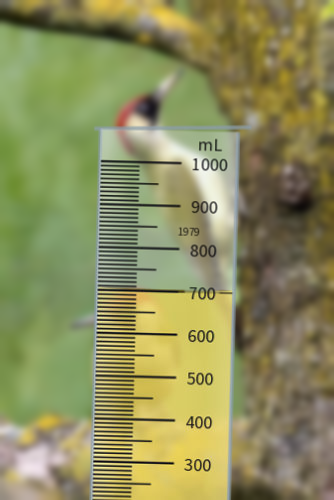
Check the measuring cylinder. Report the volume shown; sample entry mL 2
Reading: mL 700
